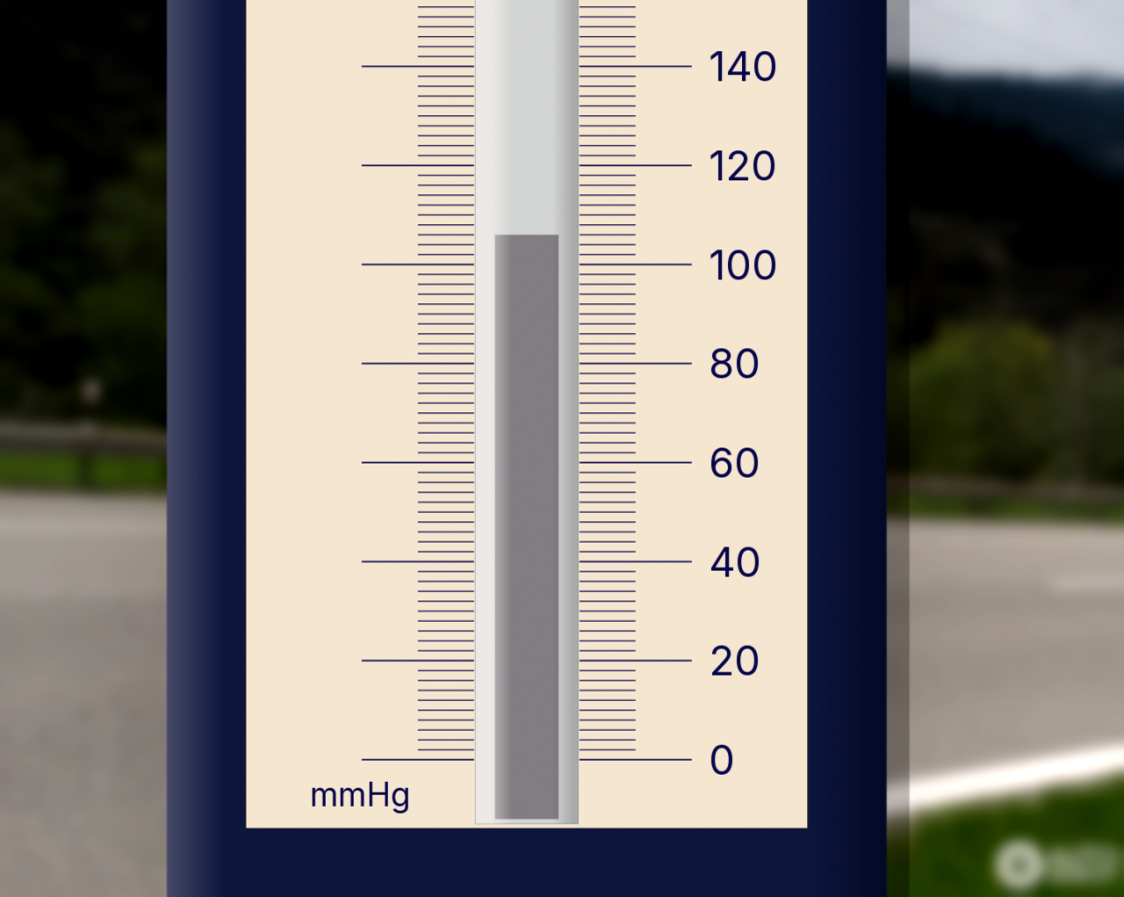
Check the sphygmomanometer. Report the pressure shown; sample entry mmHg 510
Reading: mmHg 106
